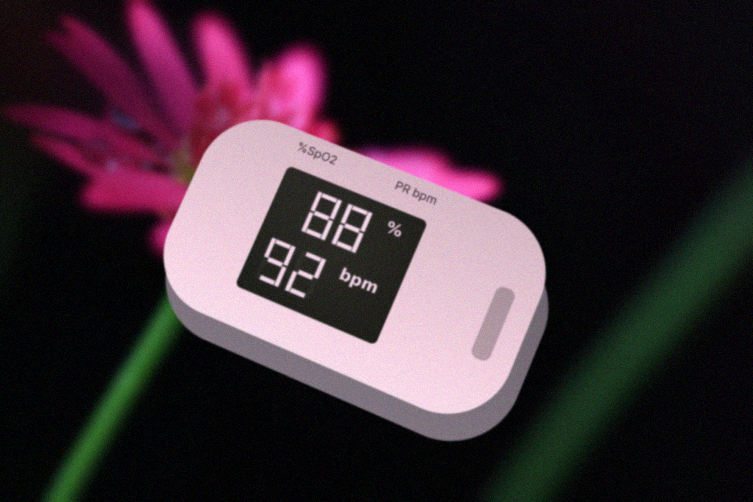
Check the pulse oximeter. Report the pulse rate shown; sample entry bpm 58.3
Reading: bpm 92
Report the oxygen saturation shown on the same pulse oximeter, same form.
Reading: % 88
